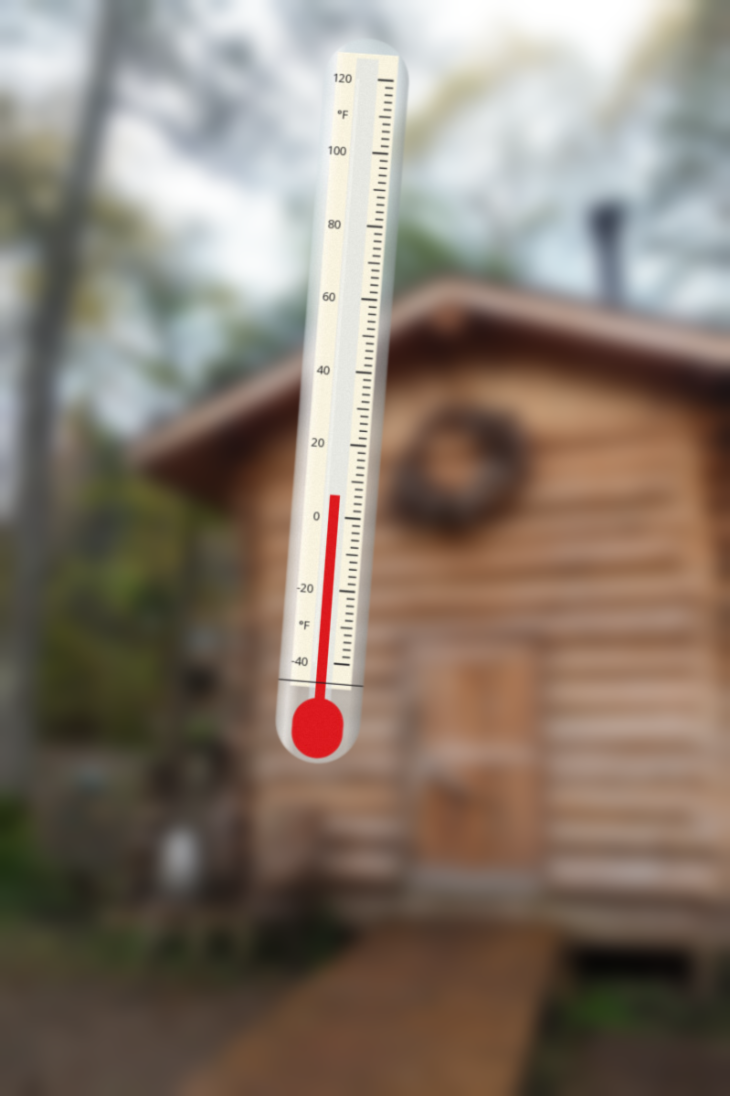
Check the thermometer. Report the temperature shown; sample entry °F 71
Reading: °F 6
